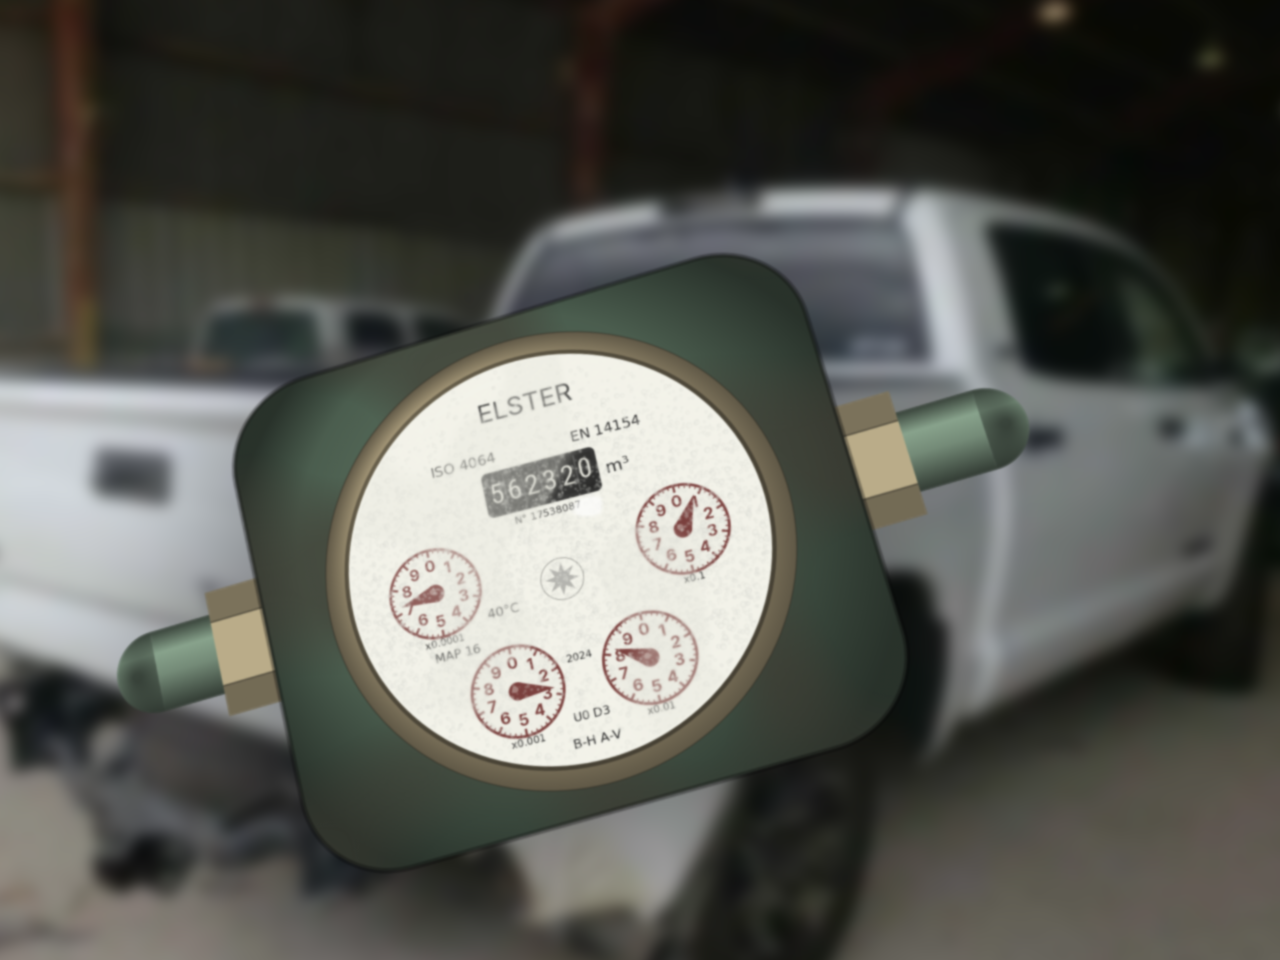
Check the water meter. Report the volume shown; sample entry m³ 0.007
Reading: m³ 562320.0827
